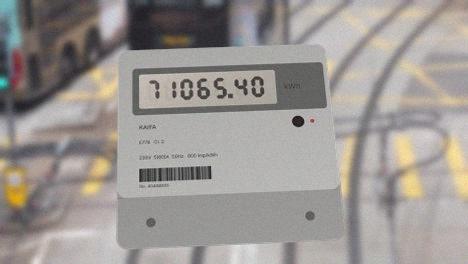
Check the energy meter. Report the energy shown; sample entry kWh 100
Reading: kWh 71065.40
